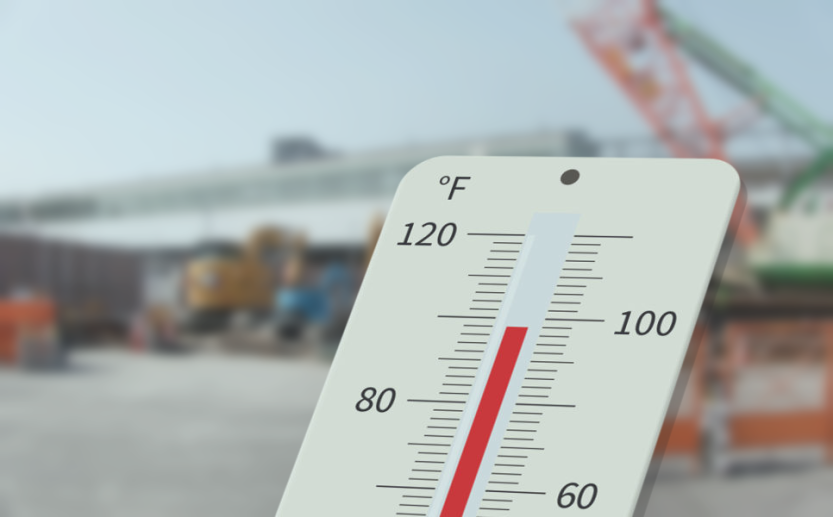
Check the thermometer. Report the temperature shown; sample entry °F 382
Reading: °F 98
